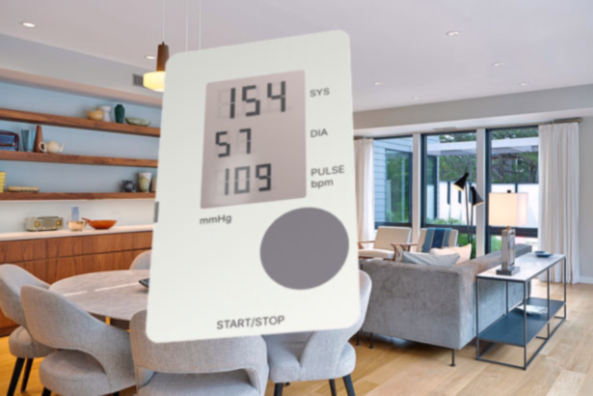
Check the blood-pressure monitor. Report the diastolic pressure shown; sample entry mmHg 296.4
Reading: mmHg 57
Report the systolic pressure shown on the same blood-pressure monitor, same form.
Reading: mmHg 154
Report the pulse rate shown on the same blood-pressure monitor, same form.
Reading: bpm 109
